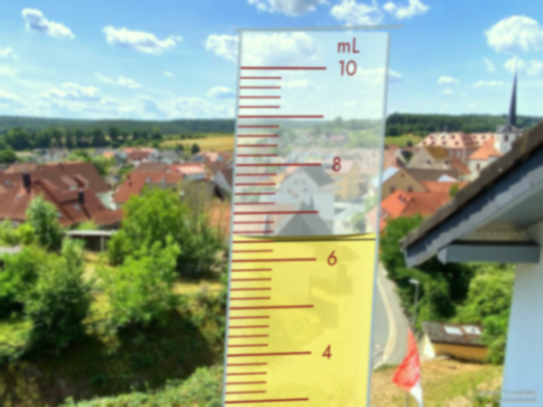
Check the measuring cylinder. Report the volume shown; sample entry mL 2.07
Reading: mL 6.4
